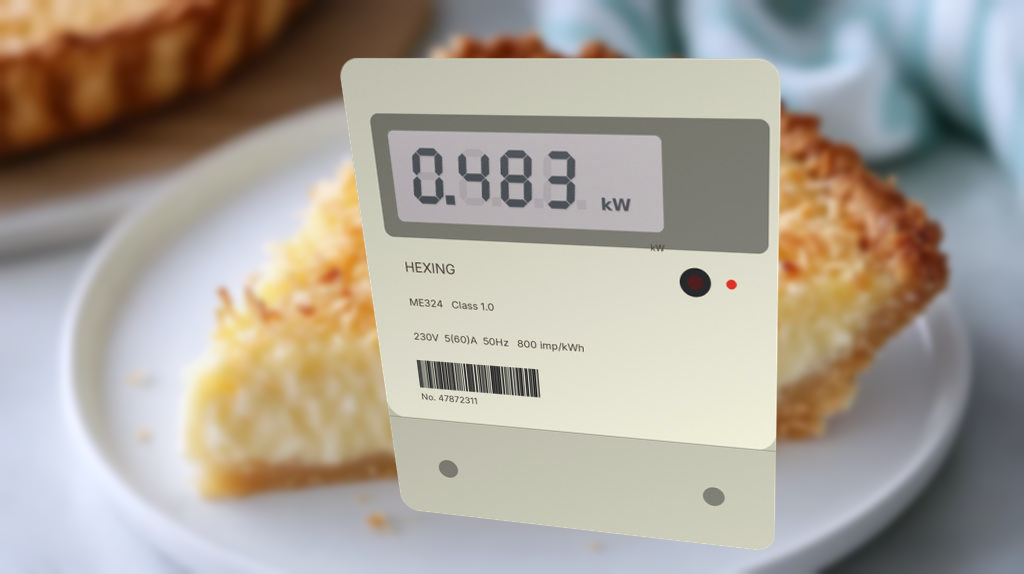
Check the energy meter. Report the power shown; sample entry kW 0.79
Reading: kW 0.483
